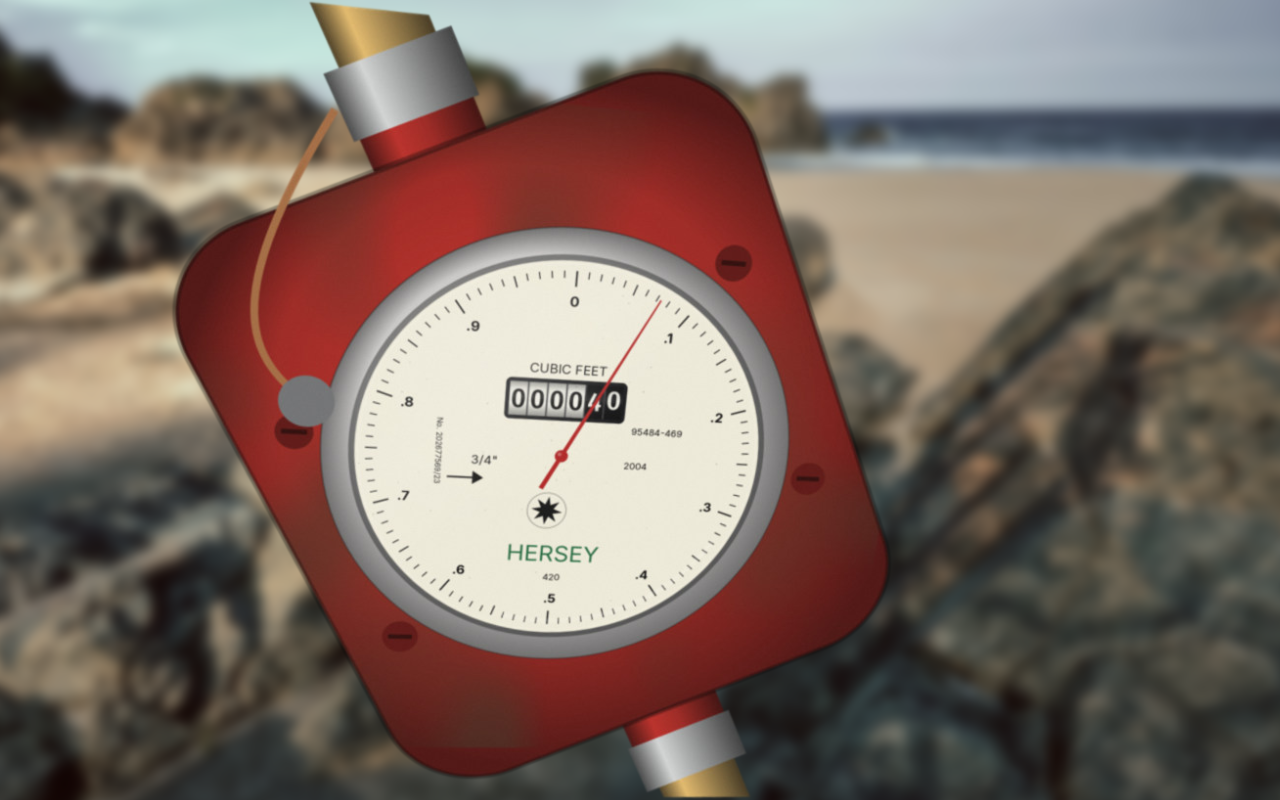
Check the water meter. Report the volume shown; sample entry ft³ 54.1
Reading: ft³ 40.07
